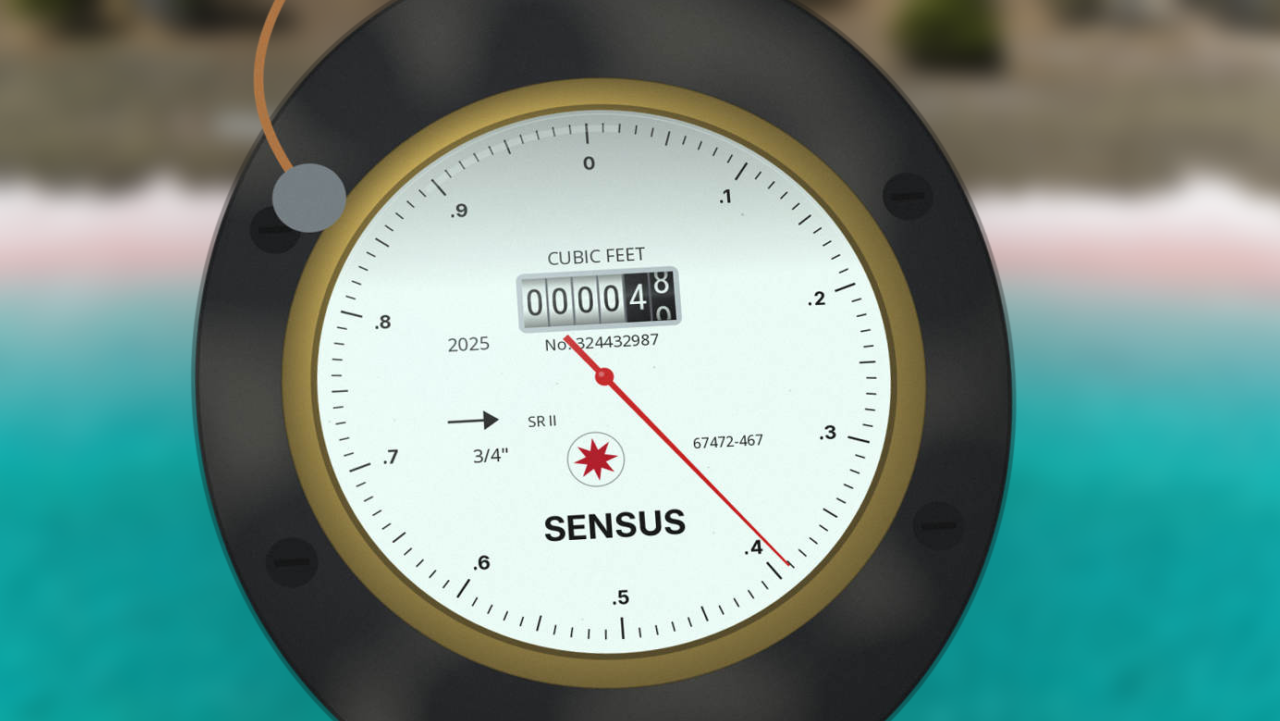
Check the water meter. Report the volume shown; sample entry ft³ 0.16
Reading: ft³ 48.39
